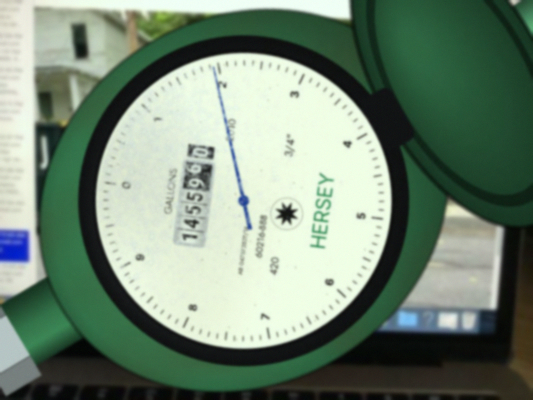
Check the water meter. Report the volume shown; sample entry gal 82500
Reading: gal 1455961.9
